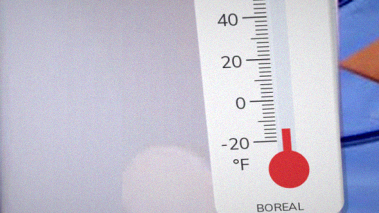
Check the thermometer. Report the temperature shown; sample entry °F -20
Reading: °F -14
